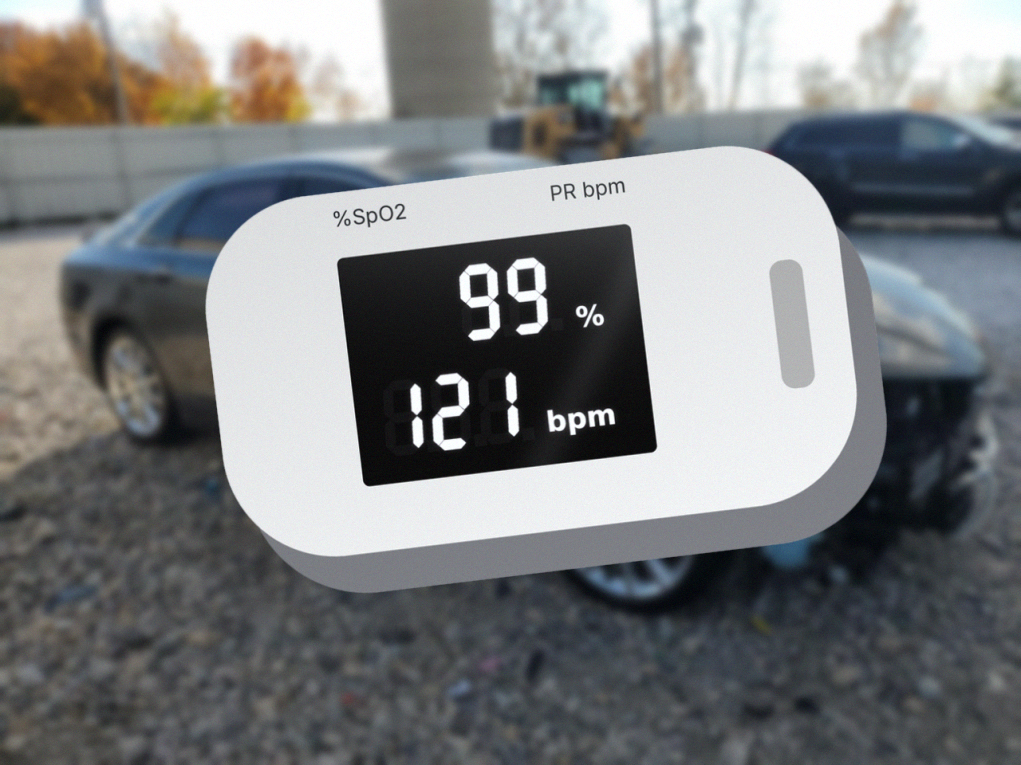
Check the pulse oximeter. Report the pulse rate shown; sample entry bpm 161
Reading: bpm 121
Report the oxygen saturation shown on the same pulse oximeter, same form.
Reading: % 99
